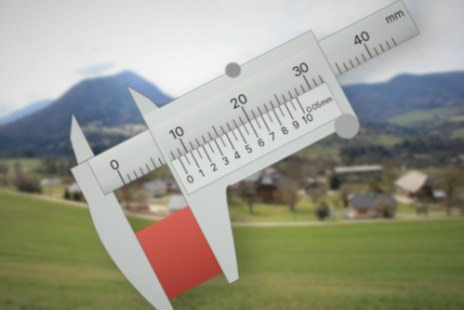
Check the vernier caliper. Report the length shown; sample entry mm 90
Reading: mm 8.6
